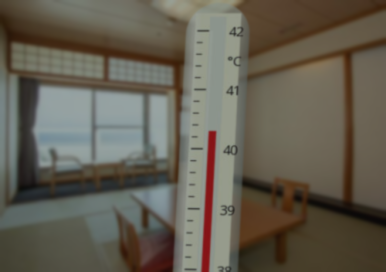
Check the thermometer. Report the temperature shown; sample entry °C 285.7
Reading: °C 40.3
